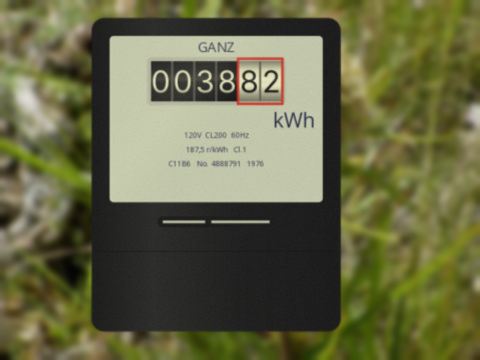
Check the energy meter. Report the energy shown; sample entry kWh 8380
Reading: kWh 38.82
